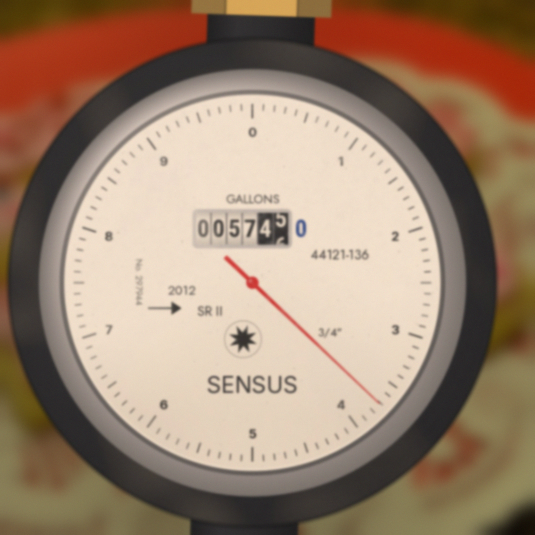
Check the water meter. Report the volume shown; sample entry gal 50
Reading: gal 57453.7
